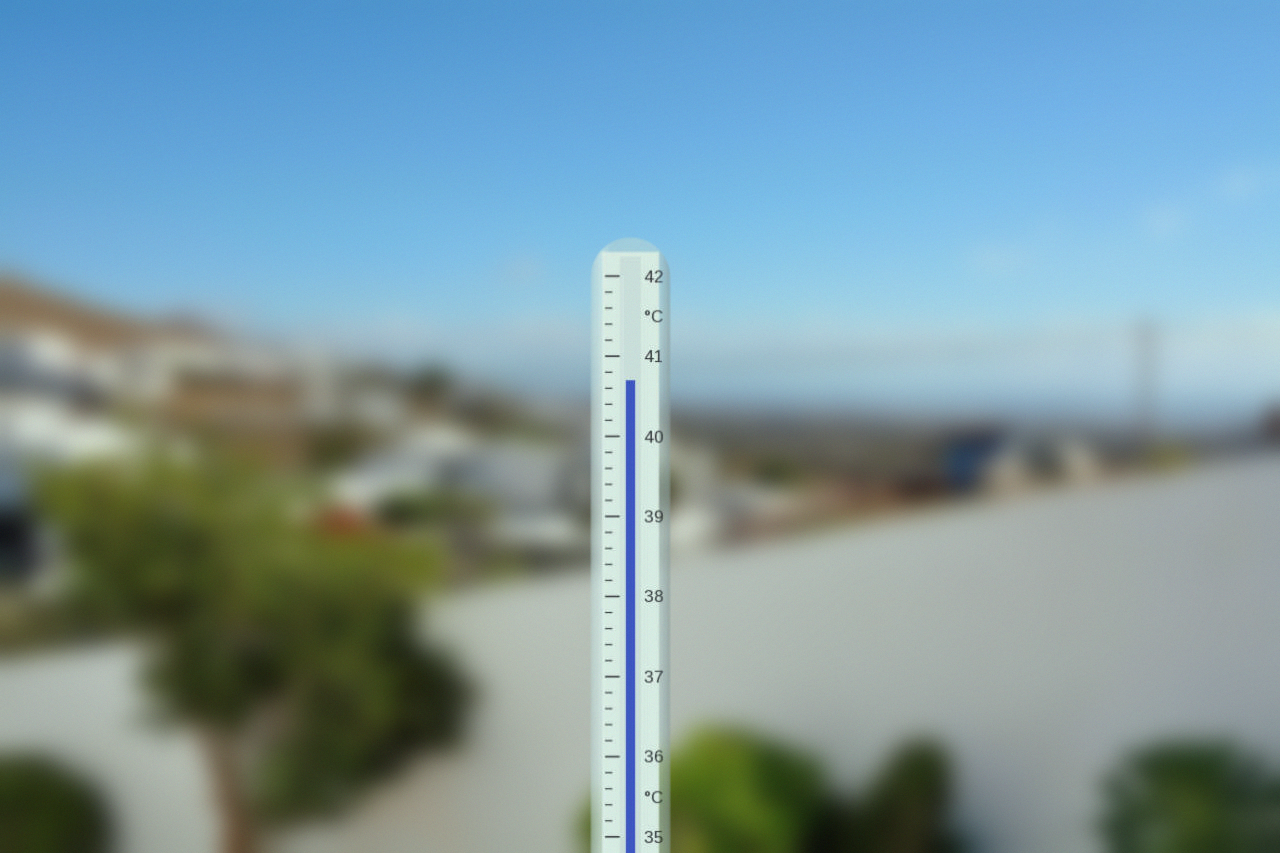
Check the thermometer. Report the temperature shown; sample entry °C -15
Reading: °C 40.7
